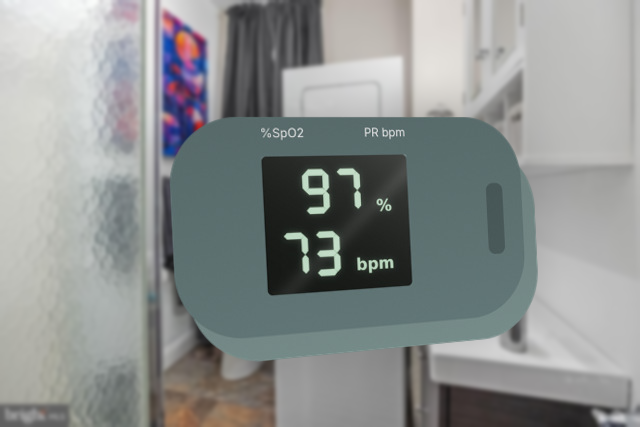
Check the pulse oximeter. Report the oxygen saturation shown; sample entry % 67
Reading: % 97
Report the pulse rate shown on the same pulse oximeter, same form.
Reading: bpm 73
